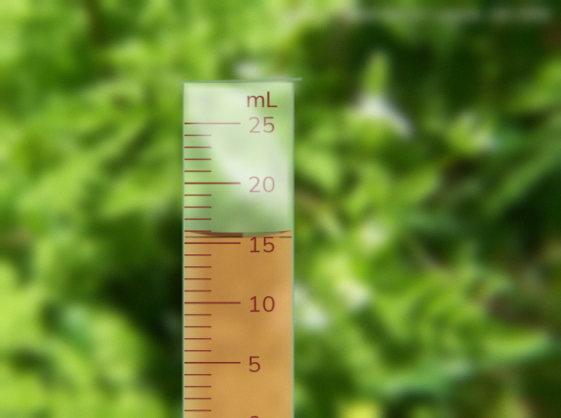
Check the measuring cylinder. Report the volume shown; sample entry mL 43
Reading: mL 15.5
